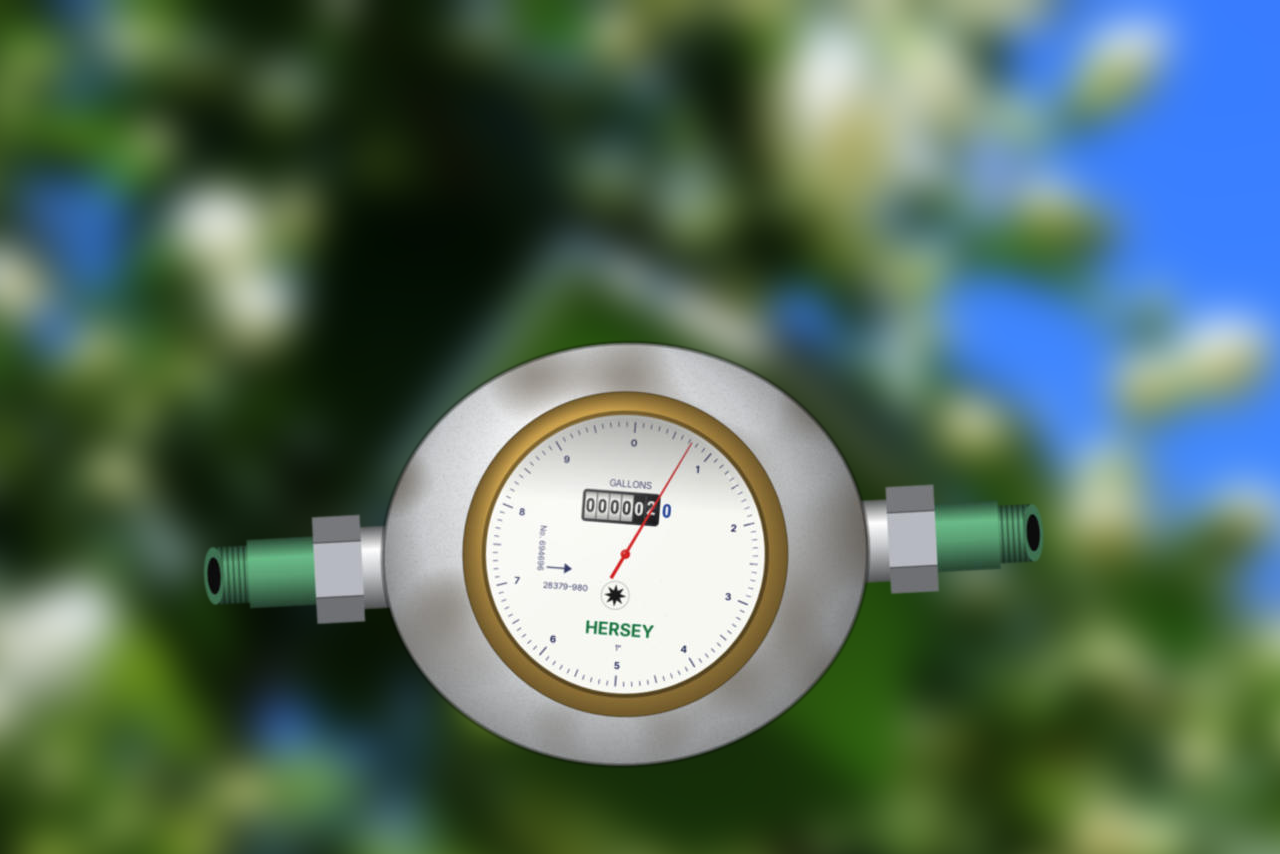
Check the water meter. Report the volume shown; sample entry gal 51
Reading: gal 20.7
